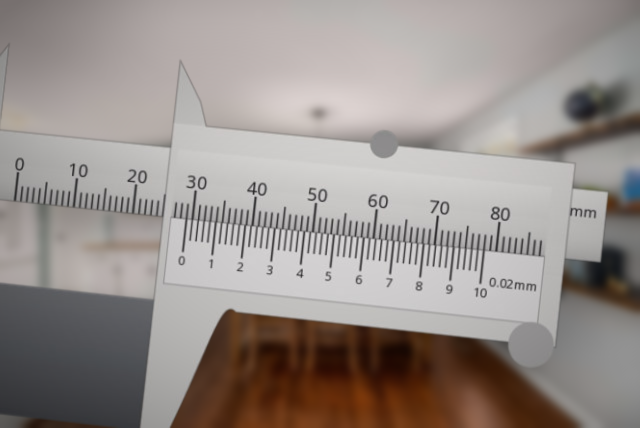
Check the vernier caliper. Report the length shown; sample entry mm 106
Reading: mm 29.0
